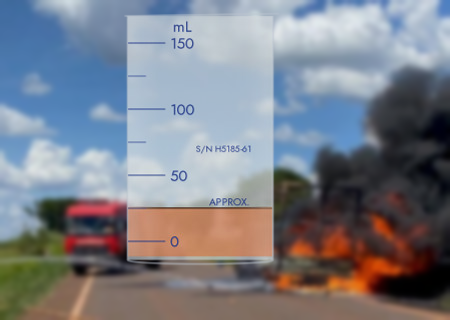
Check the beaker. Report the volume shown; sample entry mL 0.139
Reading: mL 25
